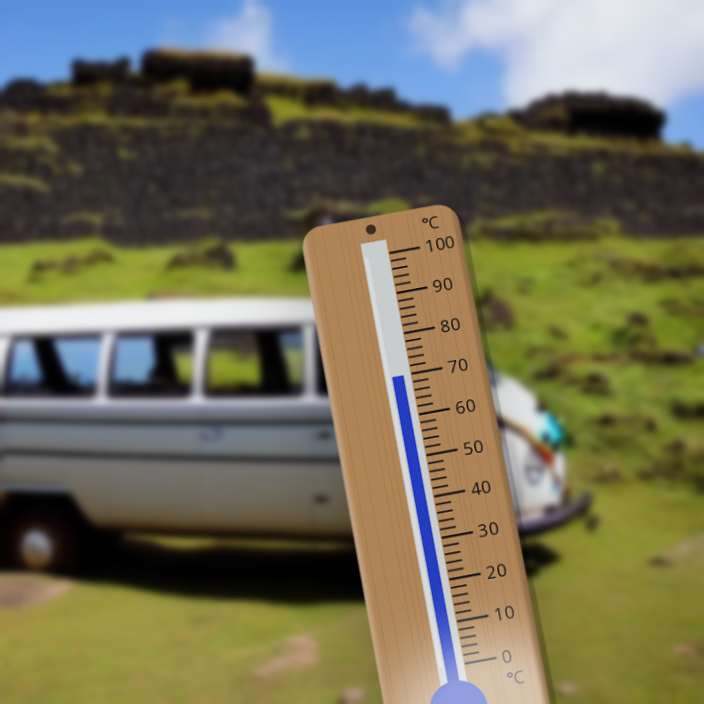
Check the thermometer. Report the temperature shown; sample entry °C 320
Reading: °C 70
